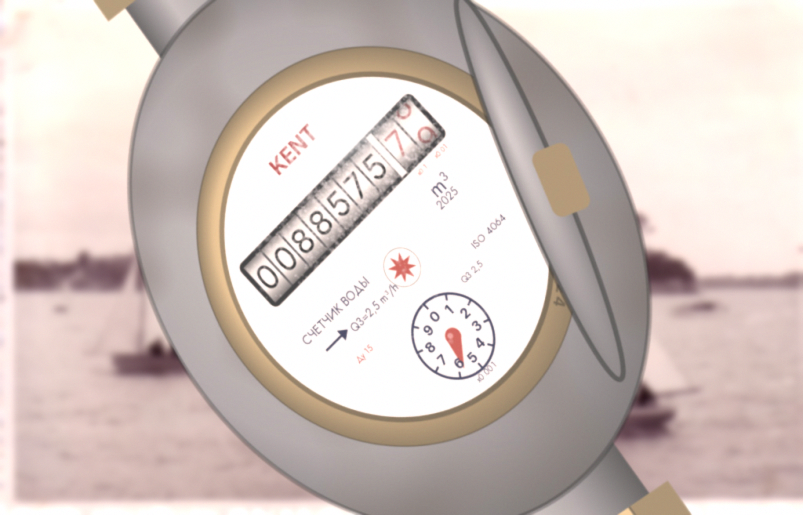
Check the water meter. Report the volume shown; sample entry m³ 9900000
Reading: m³ 88575.785
